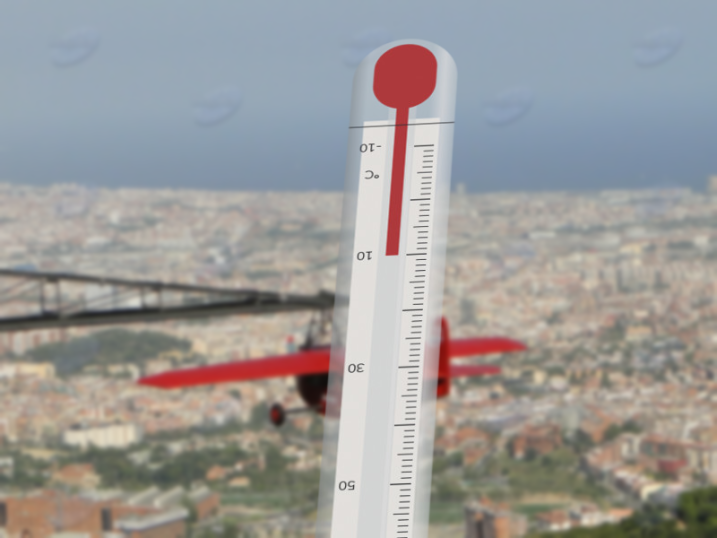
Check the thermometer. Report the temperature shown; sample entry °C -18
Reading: °C 10
